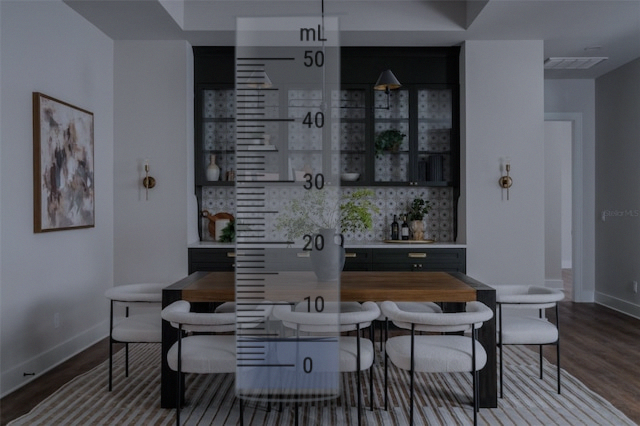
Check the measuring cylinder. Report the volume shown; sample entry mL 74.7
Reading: mL 4
